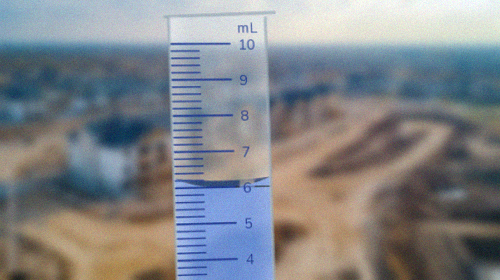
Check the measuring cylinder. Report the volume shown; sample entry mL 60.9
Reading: mL 6
